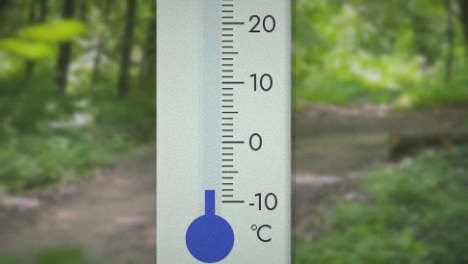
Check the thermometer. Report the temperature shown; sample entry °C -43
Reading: °C -8
